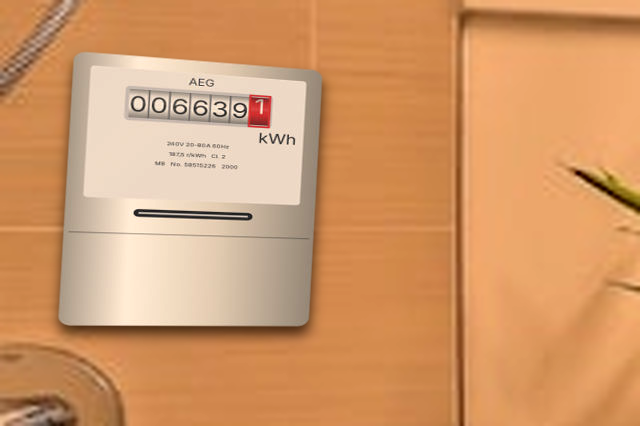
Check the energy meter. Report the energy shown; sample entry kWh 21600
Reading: kWh 6639.1
